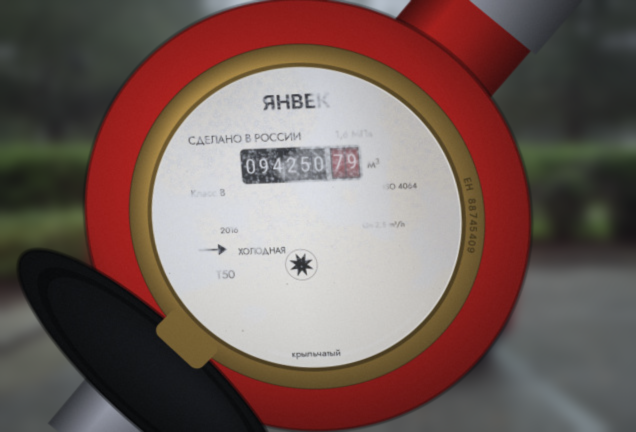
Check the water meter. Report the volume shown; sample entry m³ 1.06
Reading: m³ 94250.79
